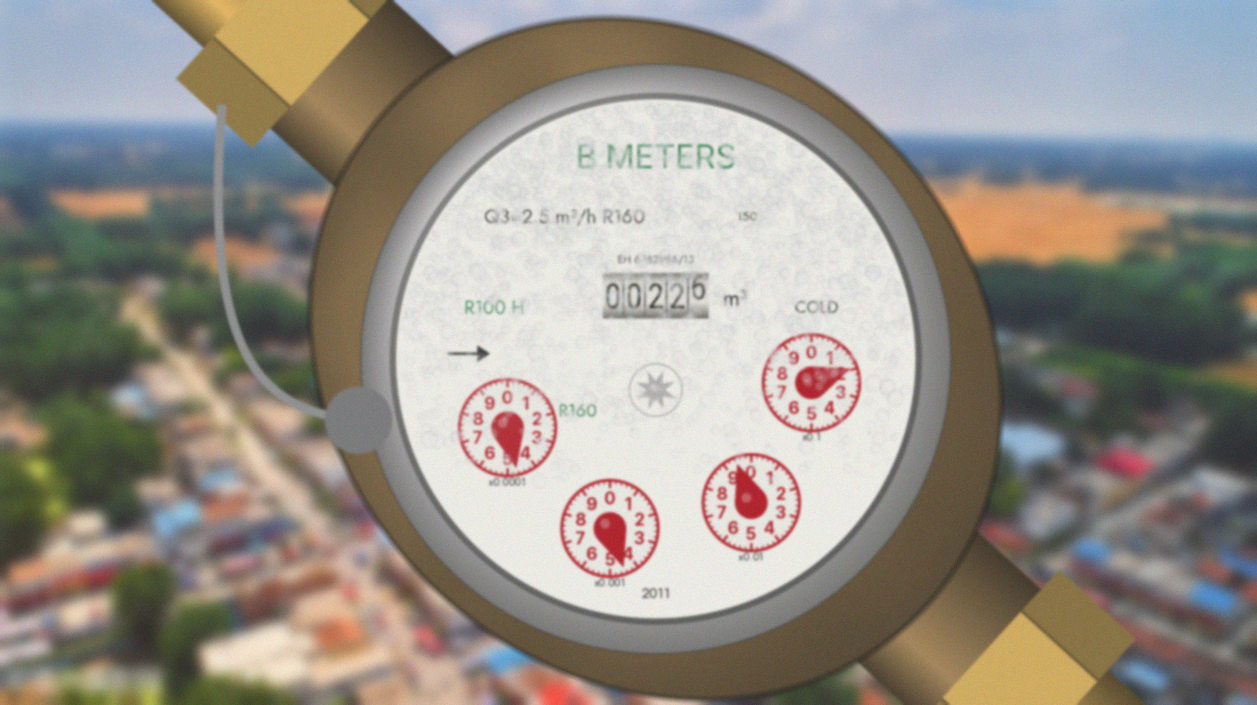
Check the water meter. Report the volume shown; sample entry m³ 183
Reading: m³ 226.1944
